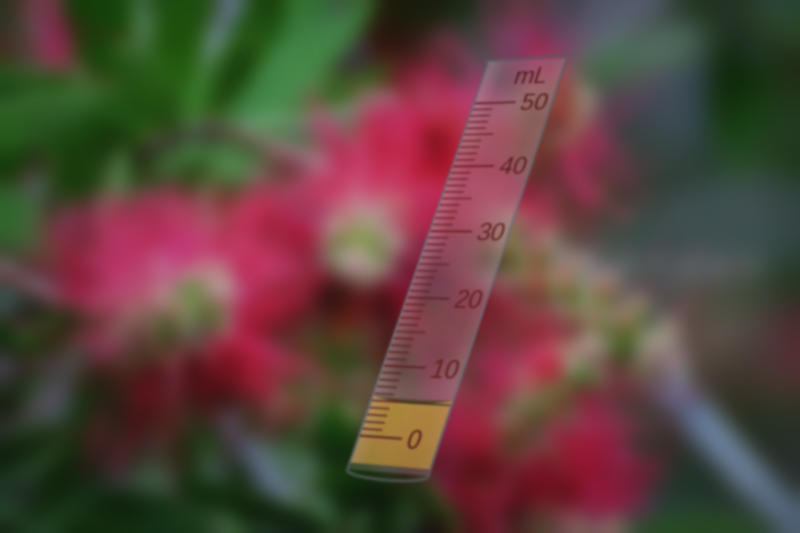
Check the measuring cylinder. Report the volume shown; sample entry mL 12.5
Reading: mL 5
